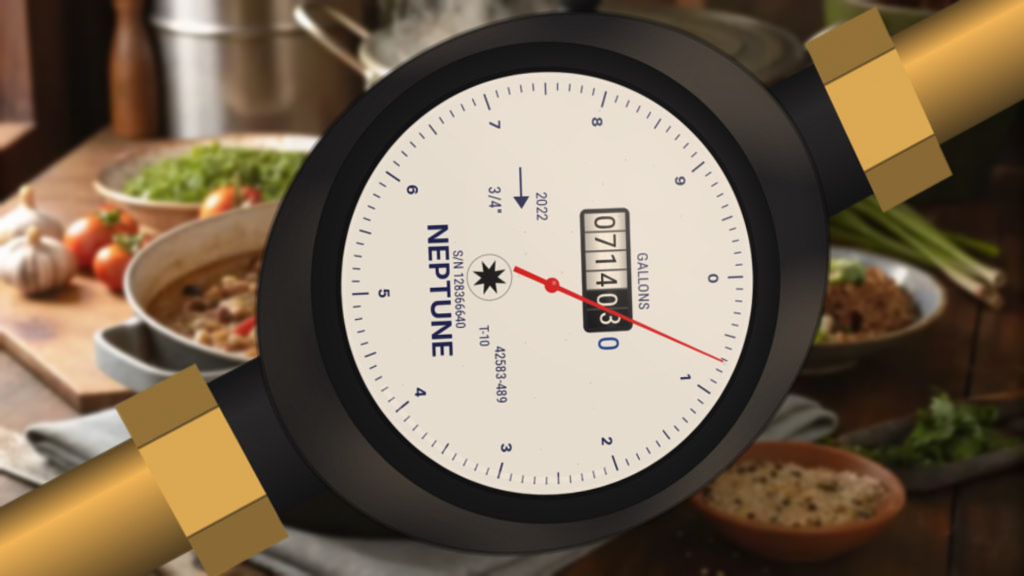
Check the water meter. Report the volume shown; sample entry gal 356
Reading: gal 714030.7
